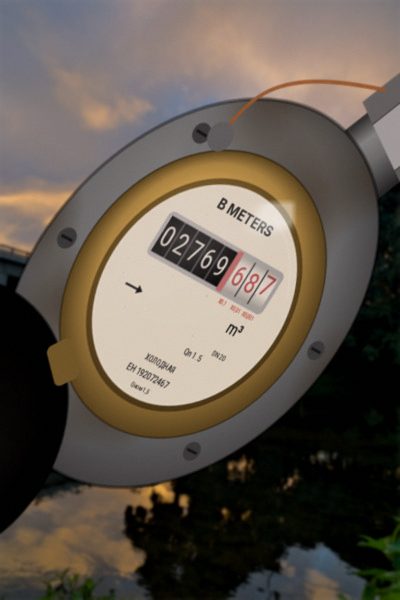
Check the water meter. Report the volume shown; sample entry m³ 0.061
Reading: m³ 2769.687
